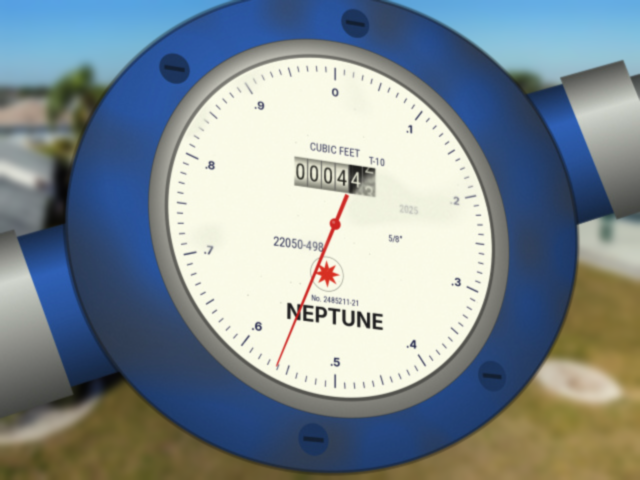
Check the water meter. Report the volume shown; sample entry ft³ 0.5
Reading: ft³ 442.56
